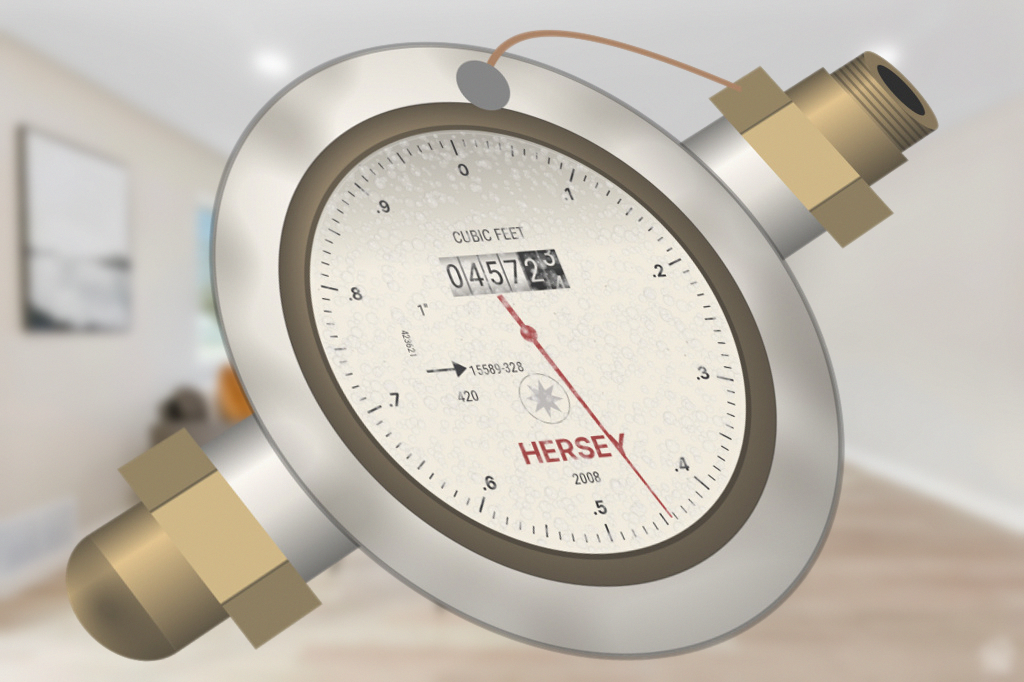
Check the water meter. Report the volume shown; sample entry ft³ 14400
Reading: ft³ 45723.44
